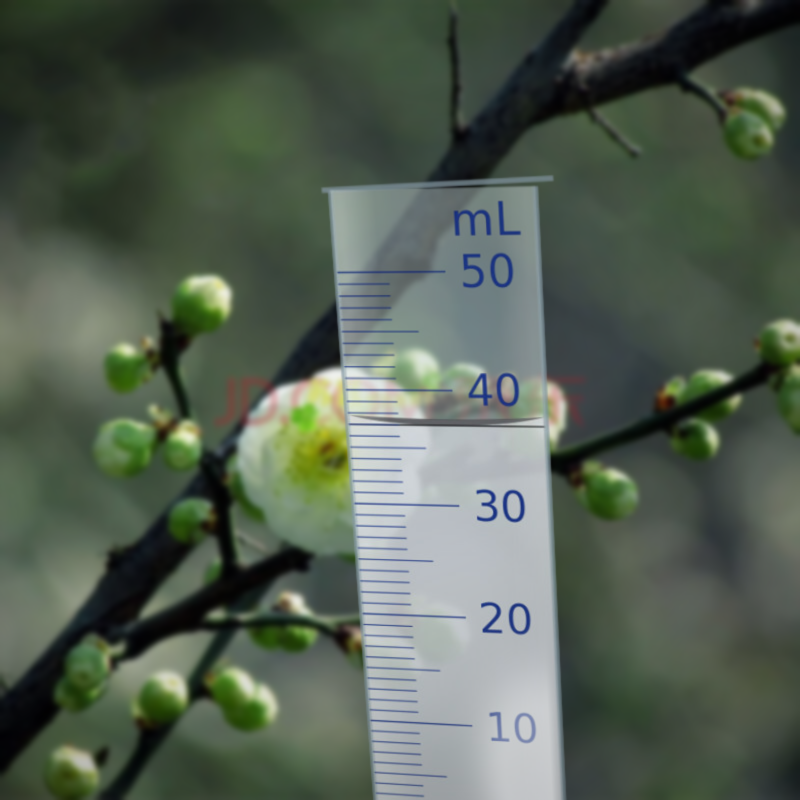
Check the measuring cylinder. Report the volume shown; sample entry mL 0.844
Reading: mL 37
